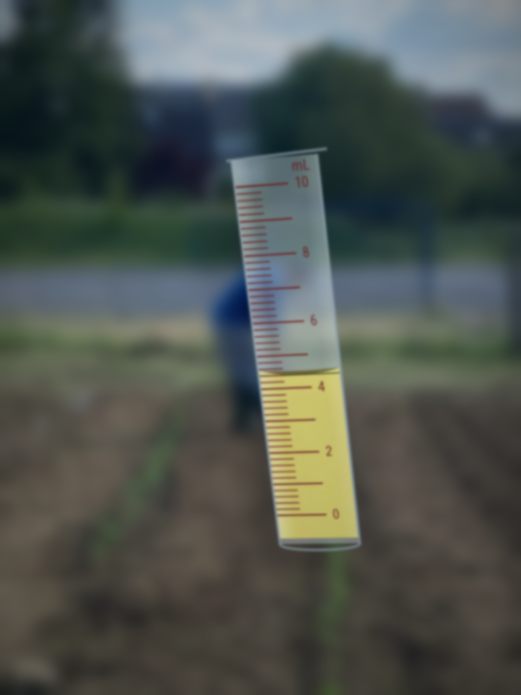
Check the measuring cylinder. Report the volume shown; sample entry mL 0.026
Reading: mL 4.4
